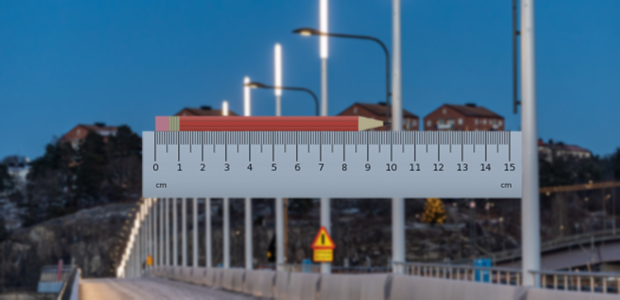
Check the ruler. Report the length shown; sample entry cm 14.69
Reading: cm 10
